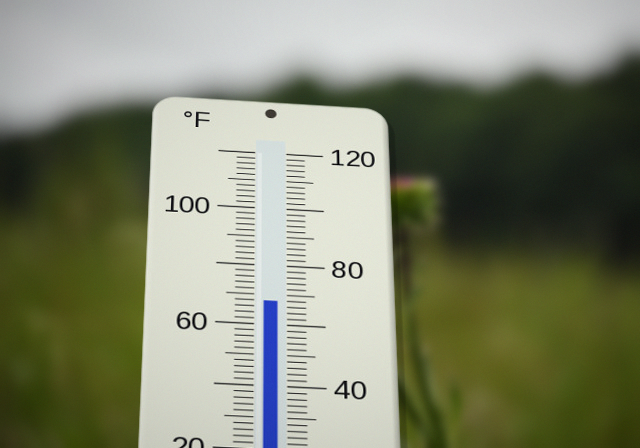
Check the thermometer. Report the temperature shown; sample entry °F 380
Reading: °F 68
